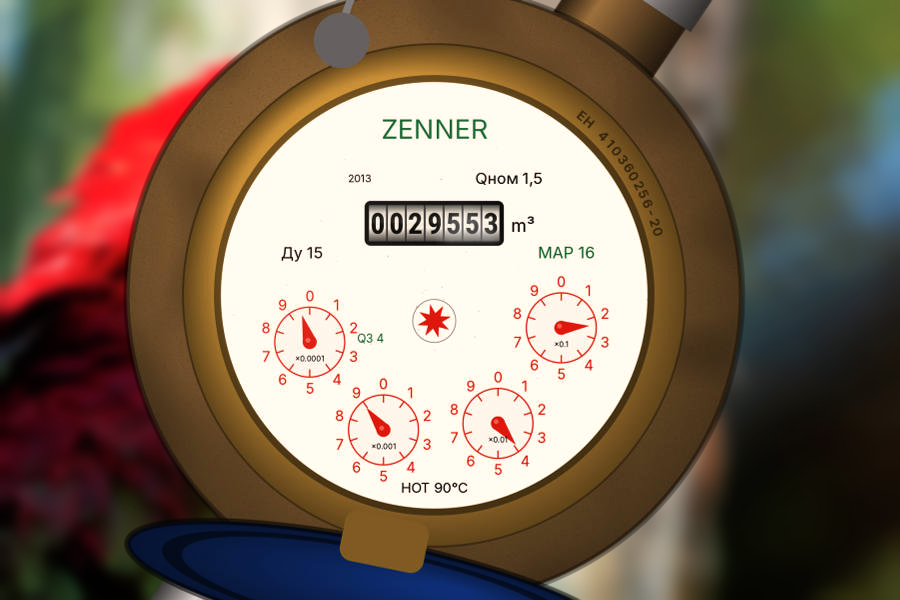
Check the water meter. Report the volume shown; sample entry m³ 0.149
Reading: m³ 29553.2389
